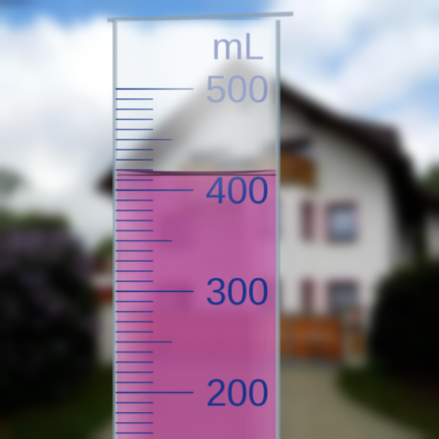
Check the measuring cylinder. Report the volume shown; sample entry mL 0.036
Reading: mL 415
